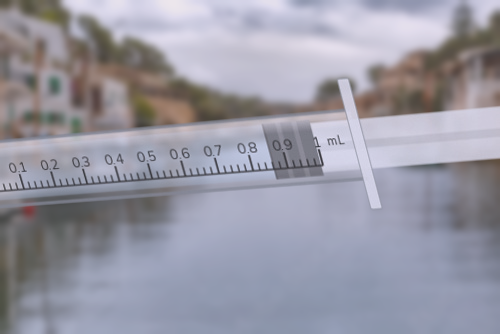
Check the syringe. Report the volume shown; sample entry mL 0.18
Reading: mL 0.86
